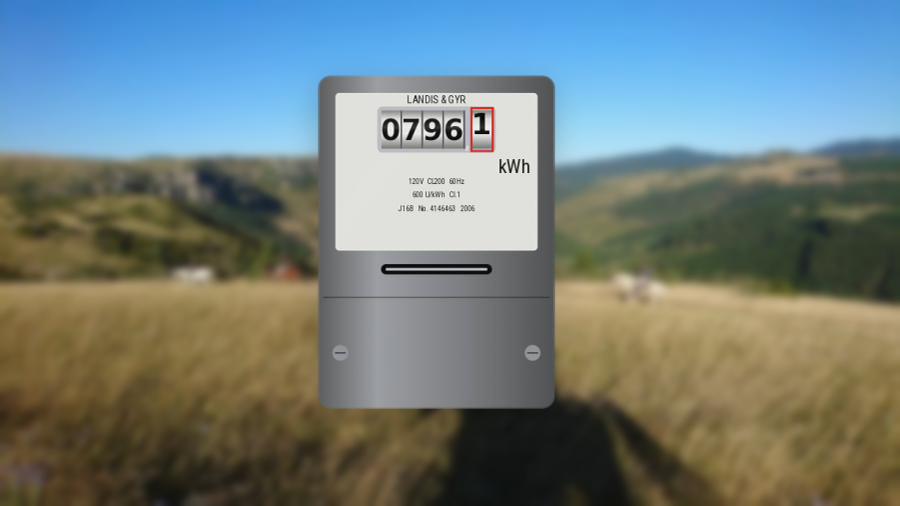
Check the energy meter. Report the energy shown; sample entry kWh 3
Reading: kWh 796.1
